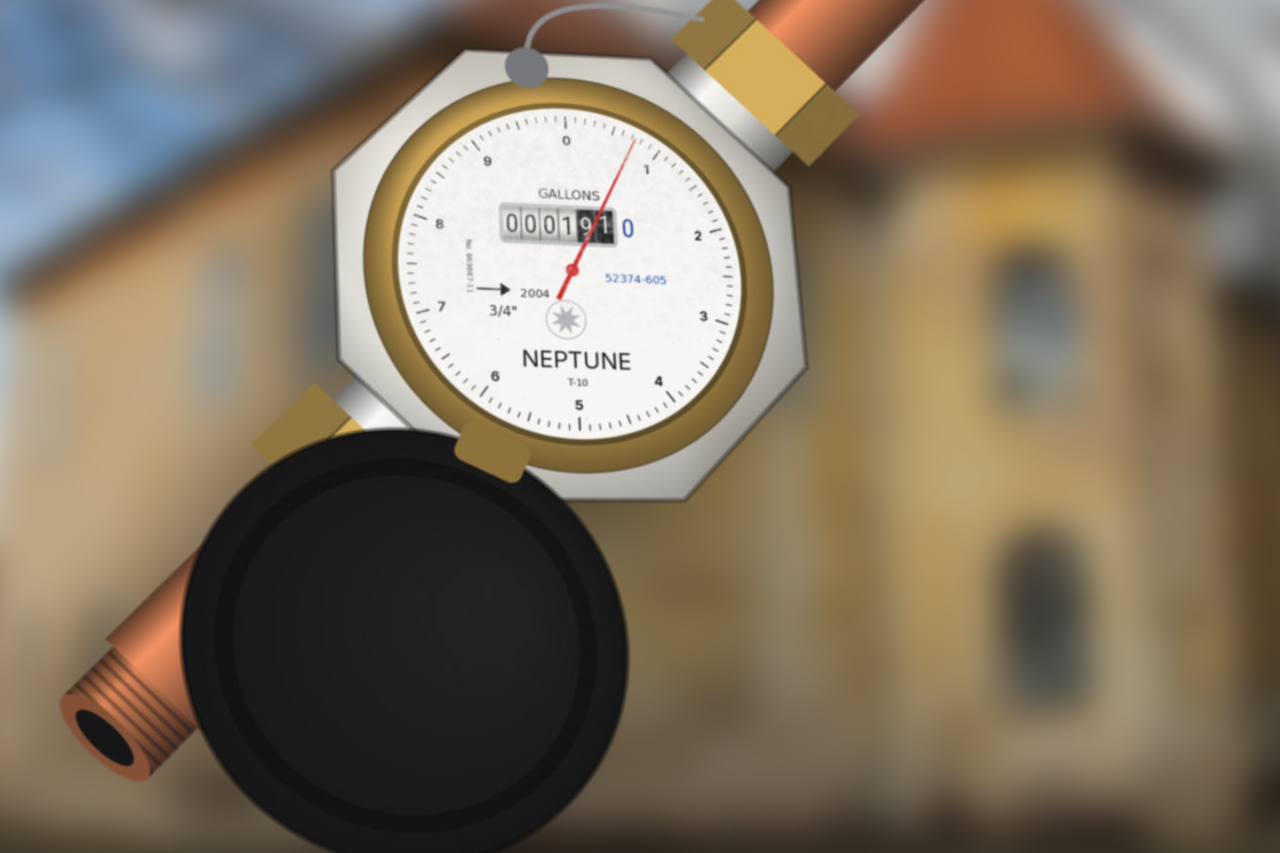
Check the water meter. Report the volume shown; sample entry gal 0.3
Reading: gal 1910.7
